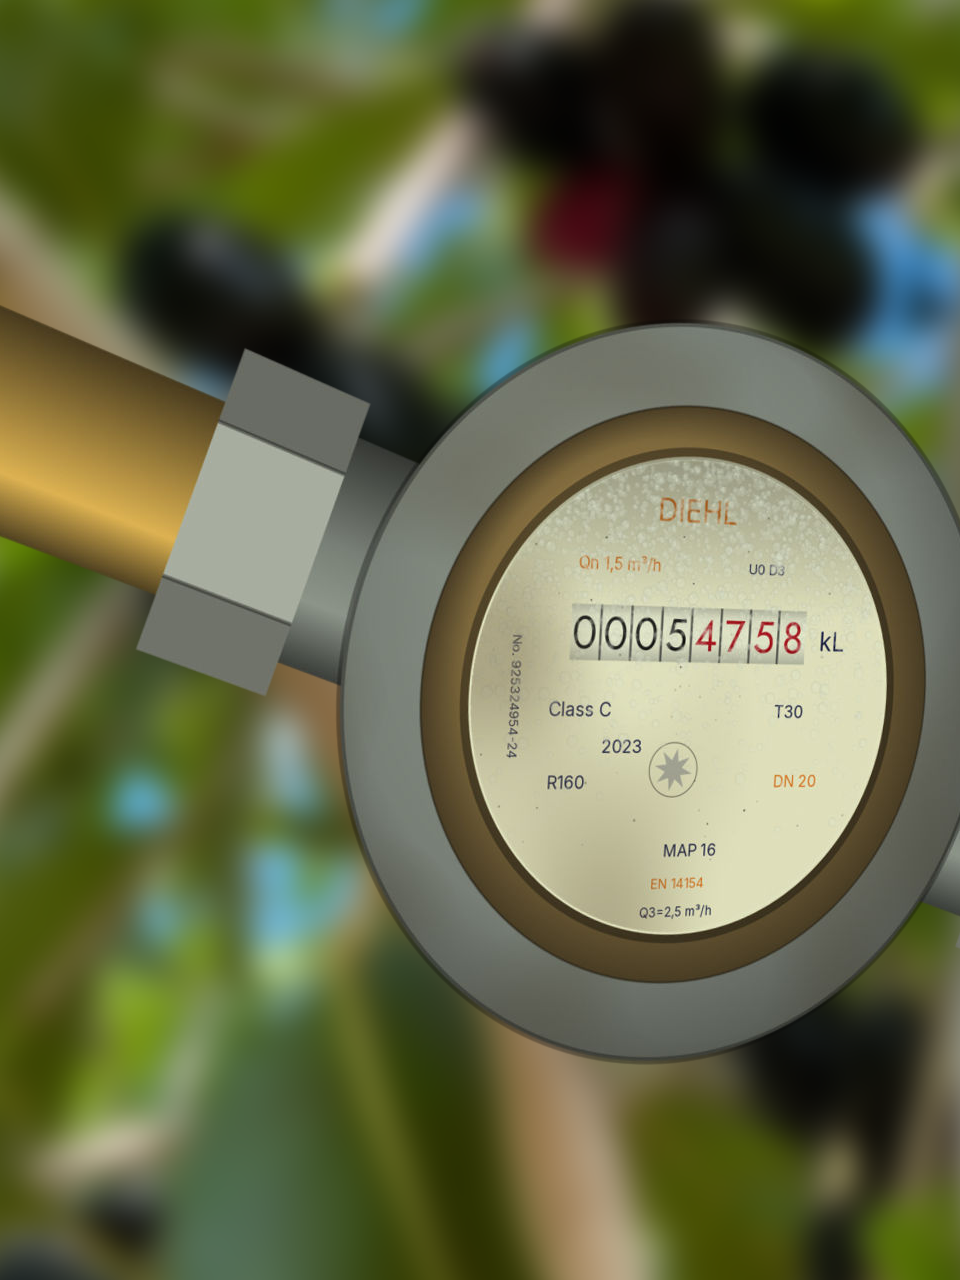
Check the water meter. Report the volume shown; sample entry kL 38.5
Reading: kL 5.4758
